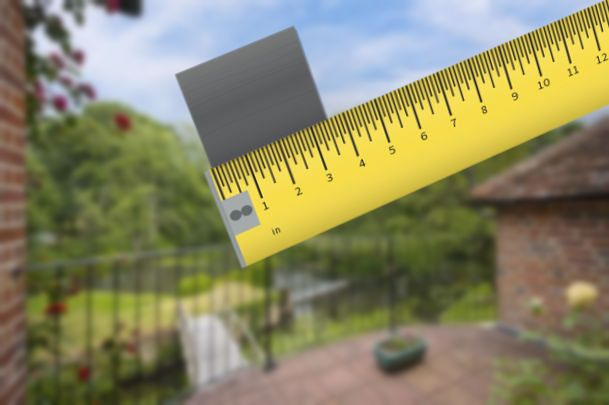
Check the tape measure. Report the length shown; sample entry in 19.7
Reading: in 3.5
